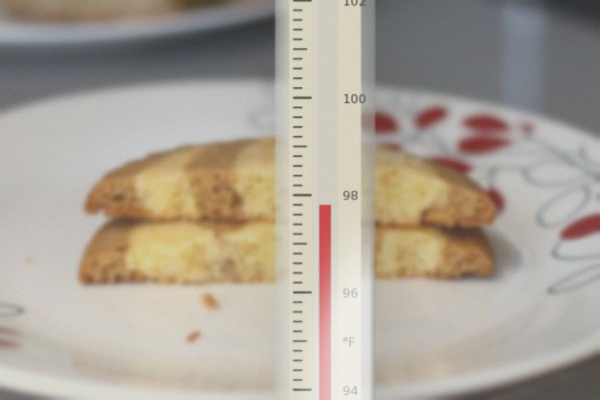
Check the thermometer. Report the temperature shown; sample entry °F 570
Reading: °F 97.8
